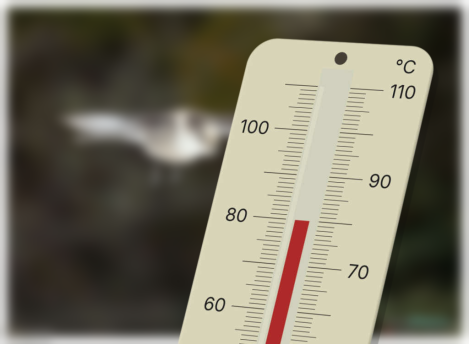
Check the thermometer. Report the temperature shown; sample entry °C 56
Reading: °C 80
